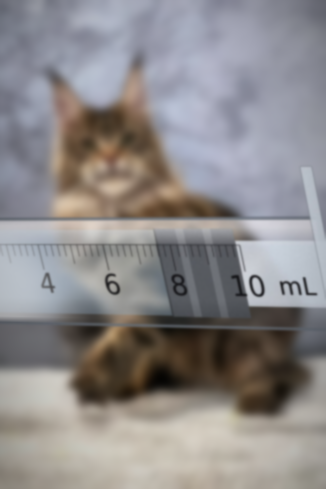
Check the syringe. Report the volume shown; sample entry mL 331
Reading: mL 7.6
